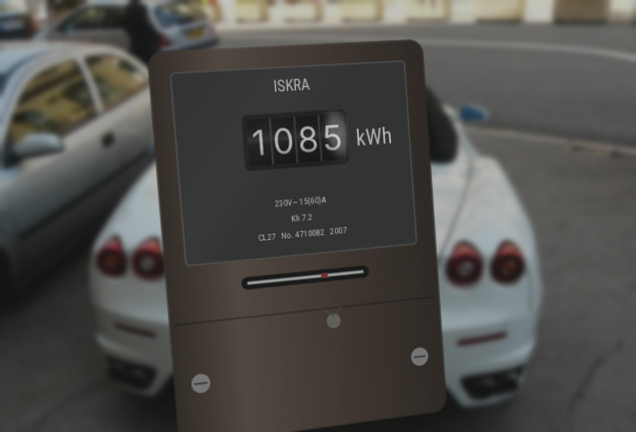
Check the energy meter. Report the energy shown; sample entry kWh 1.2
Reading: kWh 1085
